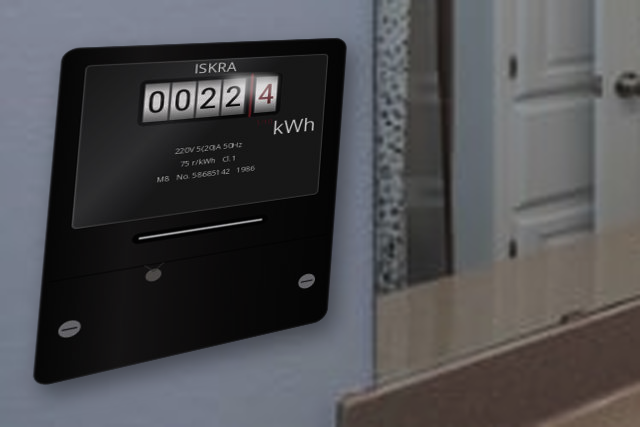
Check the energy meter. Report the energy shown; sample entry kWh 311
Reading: kWh 22.4
